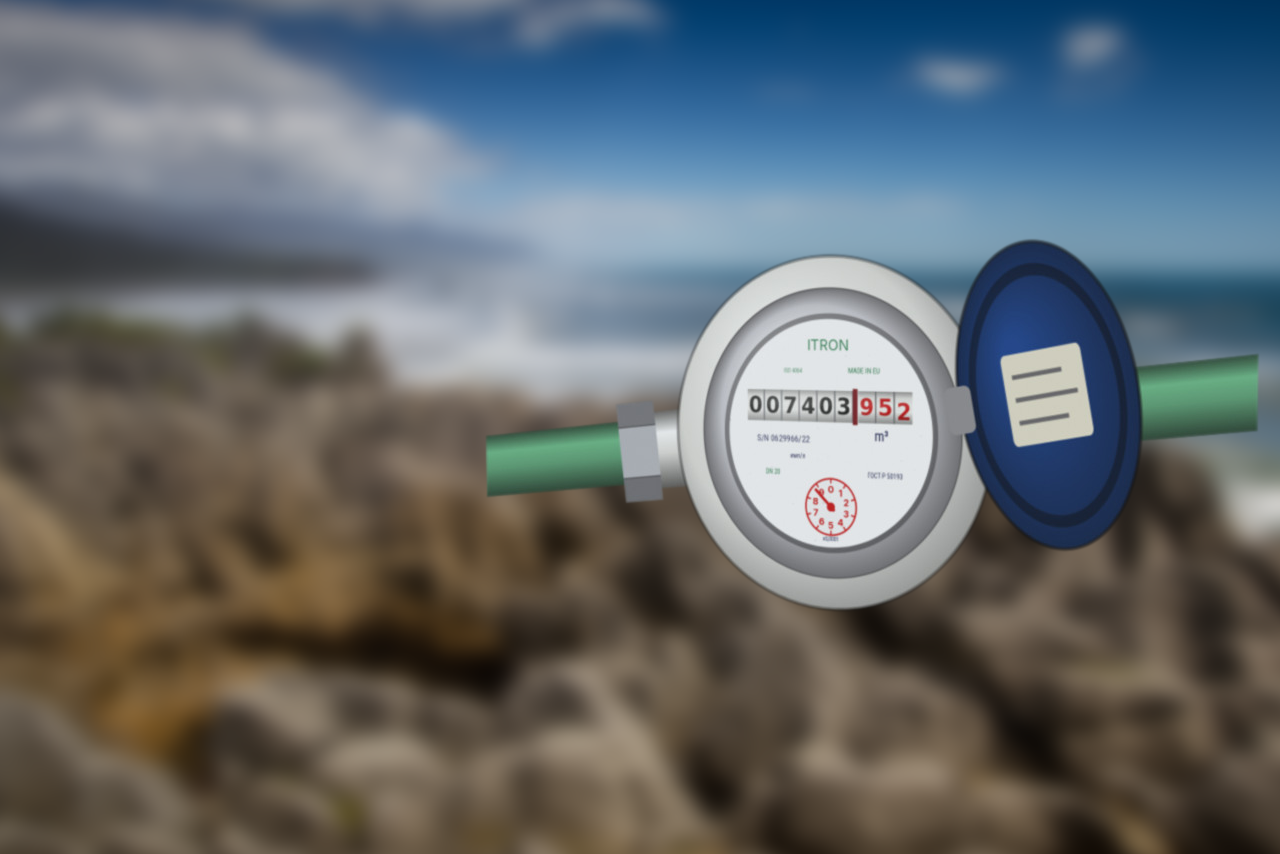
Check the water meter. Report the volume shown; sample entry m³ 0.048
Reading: m³ 7403.9518
